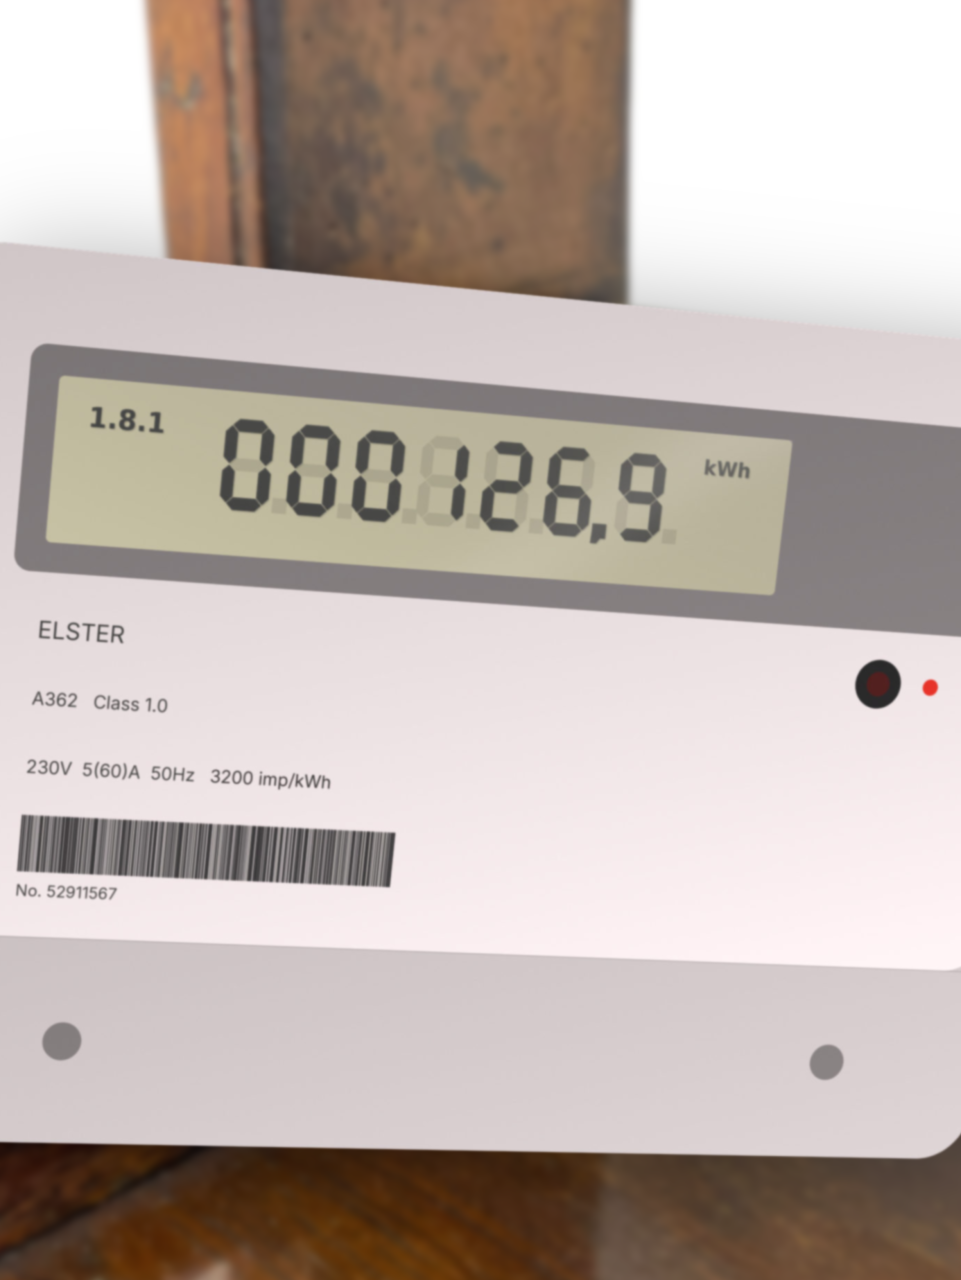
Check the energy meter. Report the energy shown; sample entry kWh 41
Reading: kWh 126.9
